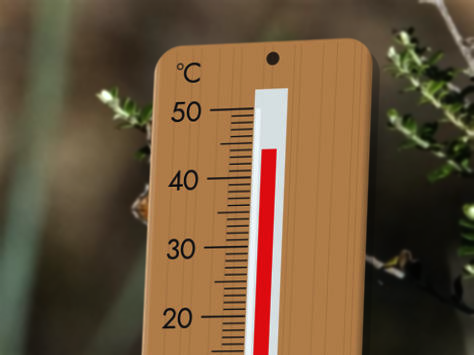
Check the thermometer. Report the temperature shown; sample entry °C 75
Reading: °C 44
